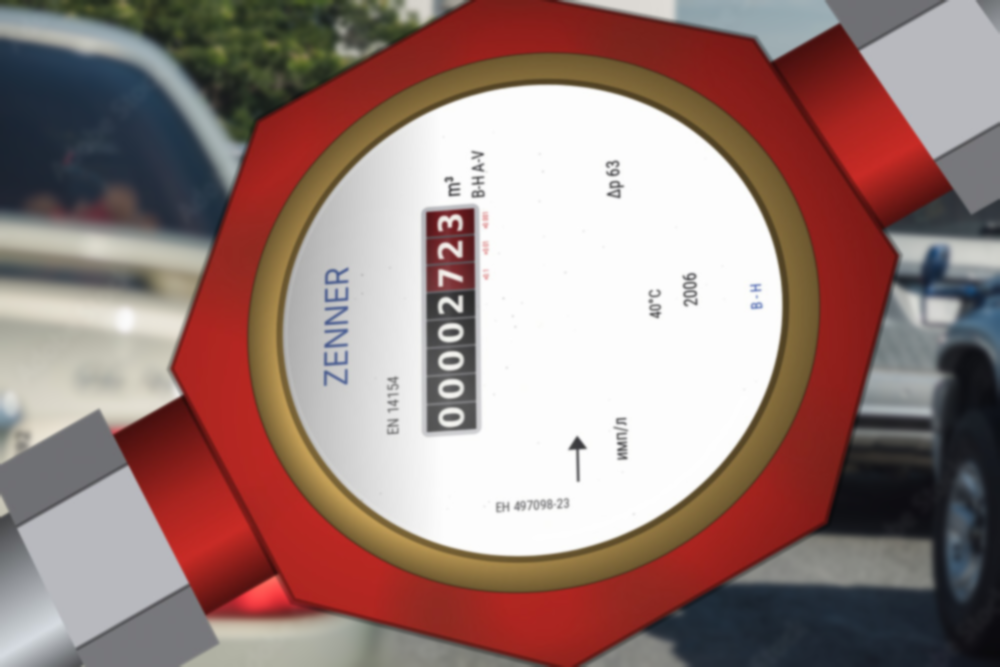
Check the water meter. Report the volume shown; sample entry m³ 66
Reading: m³ 2.723
